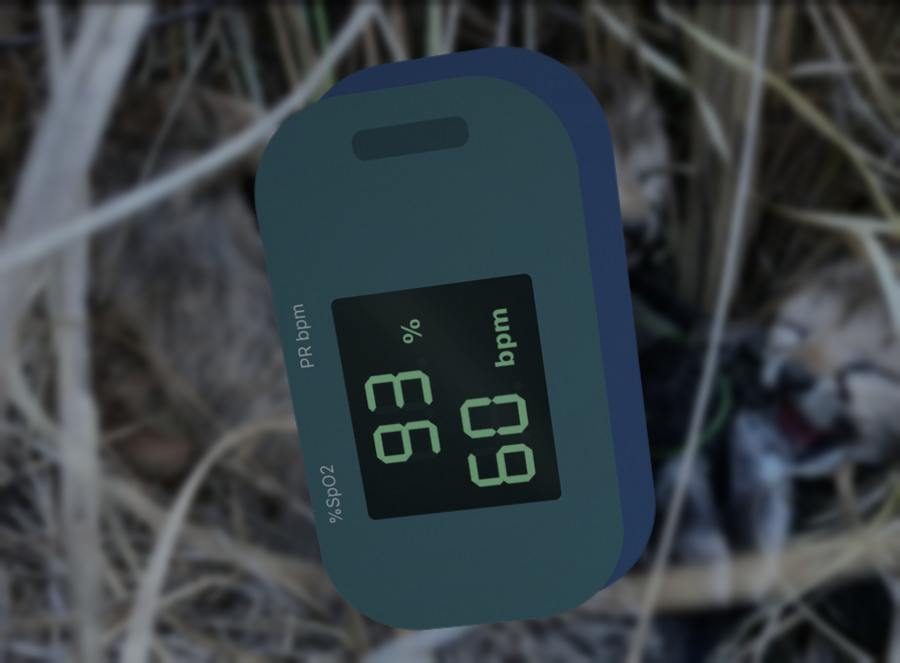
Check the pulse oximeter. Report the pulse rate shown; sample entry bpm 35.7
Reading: bpm 60
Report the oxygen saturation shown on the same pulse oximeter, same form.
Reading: % 93
